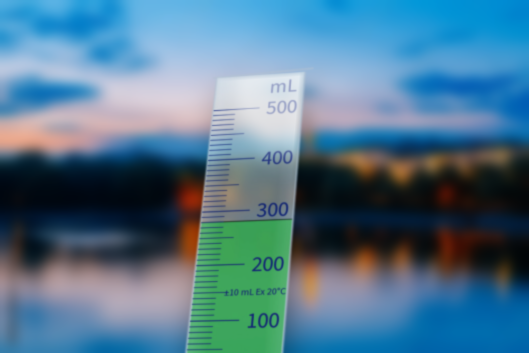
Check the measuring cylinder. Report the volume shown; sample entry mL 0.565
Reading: mL 280
